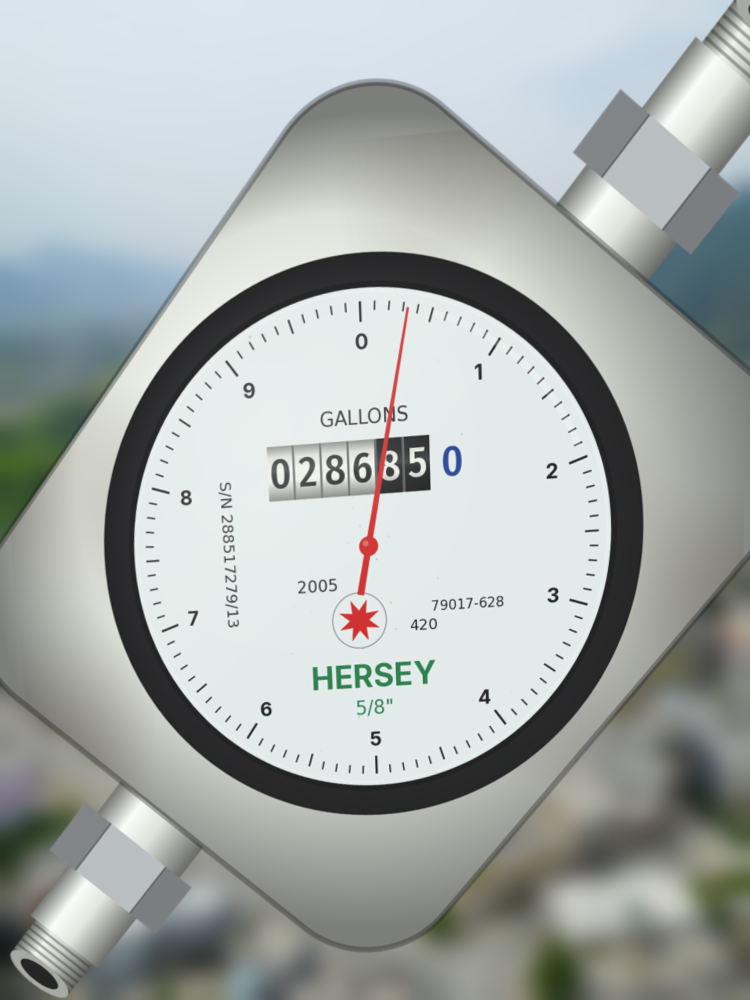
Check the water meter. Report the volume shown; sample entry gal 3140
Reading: gal 286850.3
